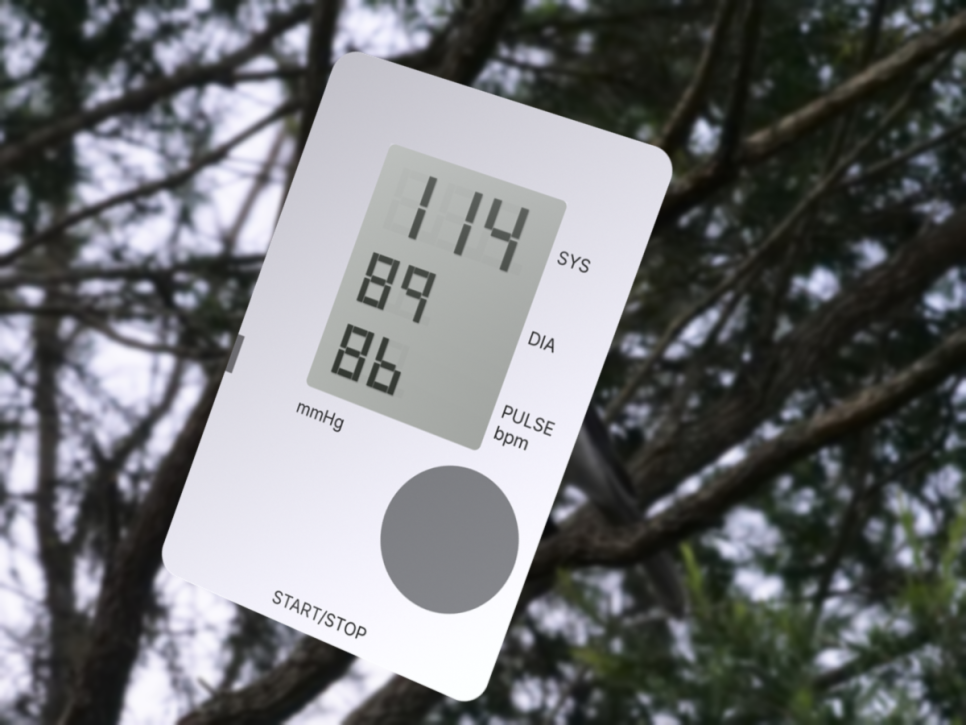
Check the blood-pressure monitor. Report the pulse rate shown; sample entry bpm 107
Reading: bpm 86
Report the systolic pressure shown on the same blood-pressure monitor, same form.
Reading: mmHg 114
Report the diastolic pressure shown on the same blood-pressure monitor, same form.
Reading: mmHg 89
